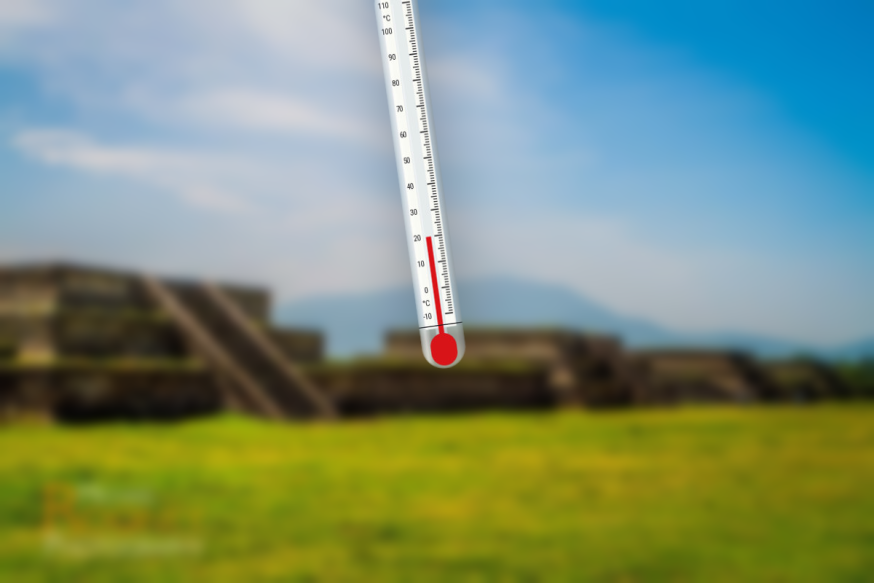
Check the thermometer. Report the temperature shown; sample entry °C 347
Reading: °C 20
